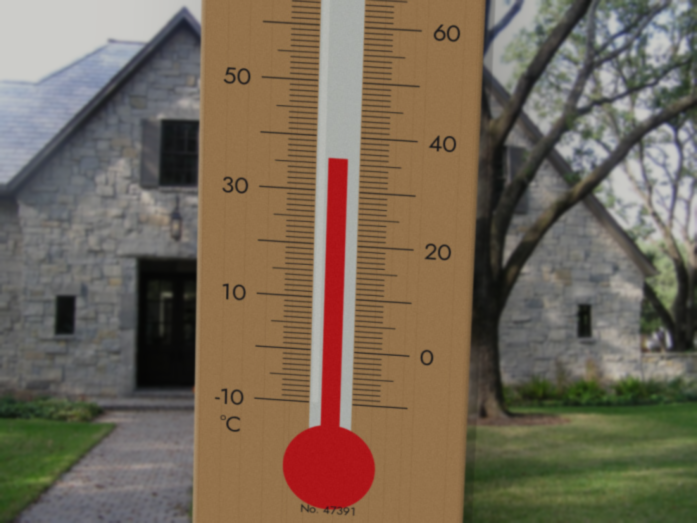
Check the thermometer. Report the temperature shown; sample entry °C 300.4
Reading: °C 36
